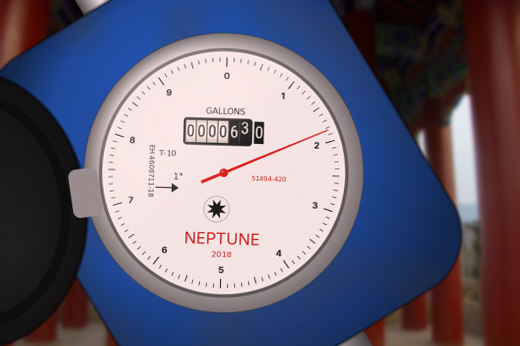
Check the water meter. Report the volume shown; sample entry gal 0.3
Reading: gal 631.8
